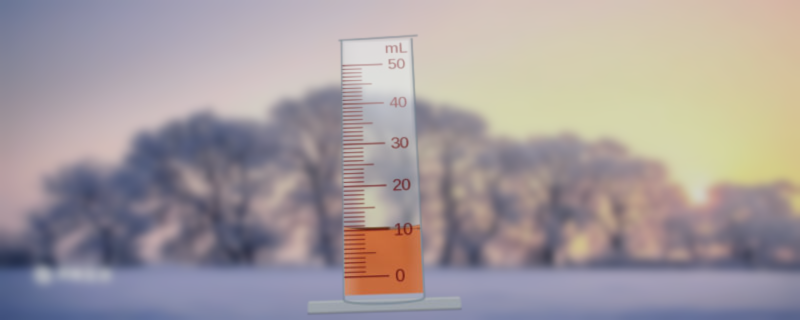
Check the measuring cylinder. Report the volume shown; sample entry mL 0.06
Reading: mL 10
